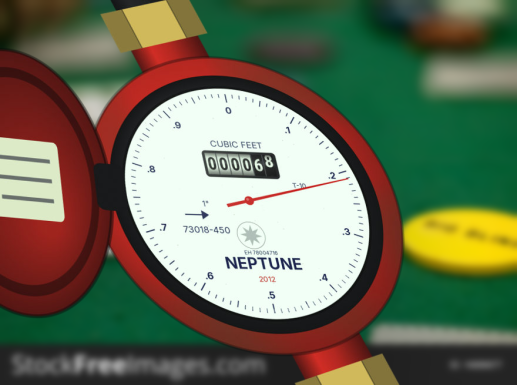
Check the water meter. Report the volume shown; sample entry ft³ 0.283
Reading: ft³ 68.21
